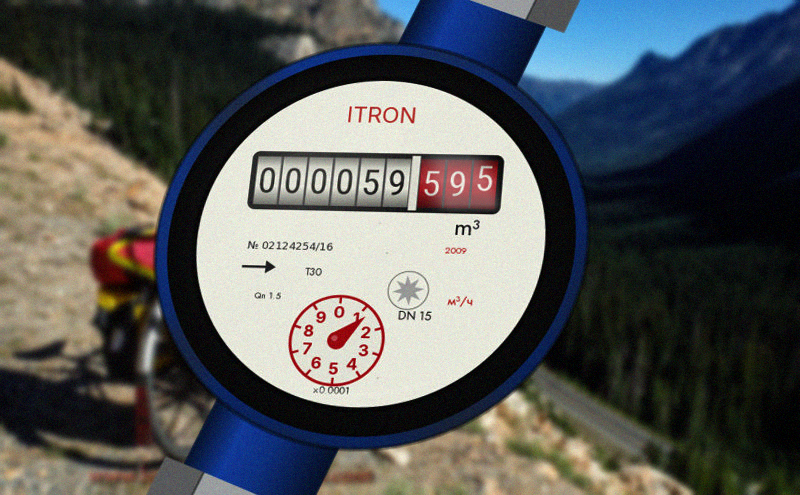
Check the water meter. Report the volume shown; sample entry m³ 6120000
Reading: m³ 59.5951
